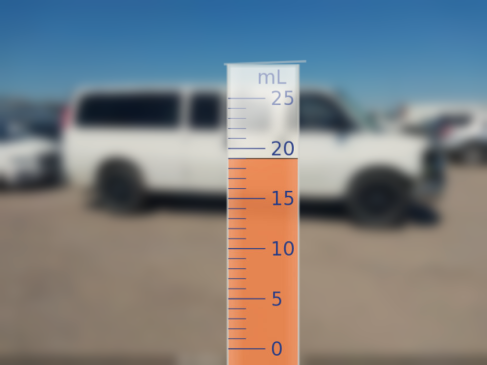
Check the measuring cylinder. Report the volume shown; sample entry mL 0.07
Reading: mL 19
